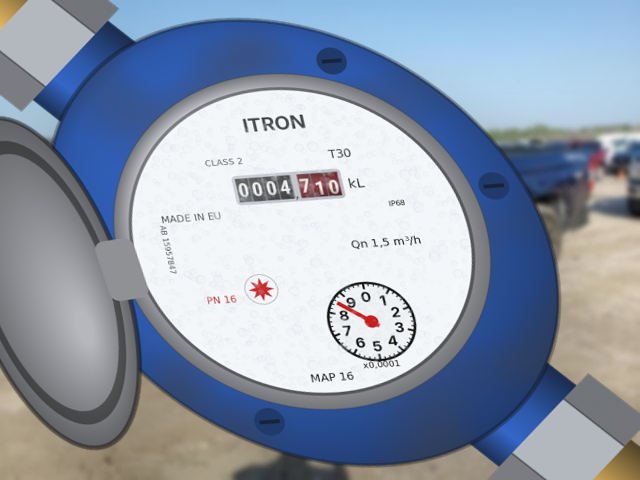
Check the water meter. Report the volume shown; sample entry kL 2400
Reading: kL 4.7098
